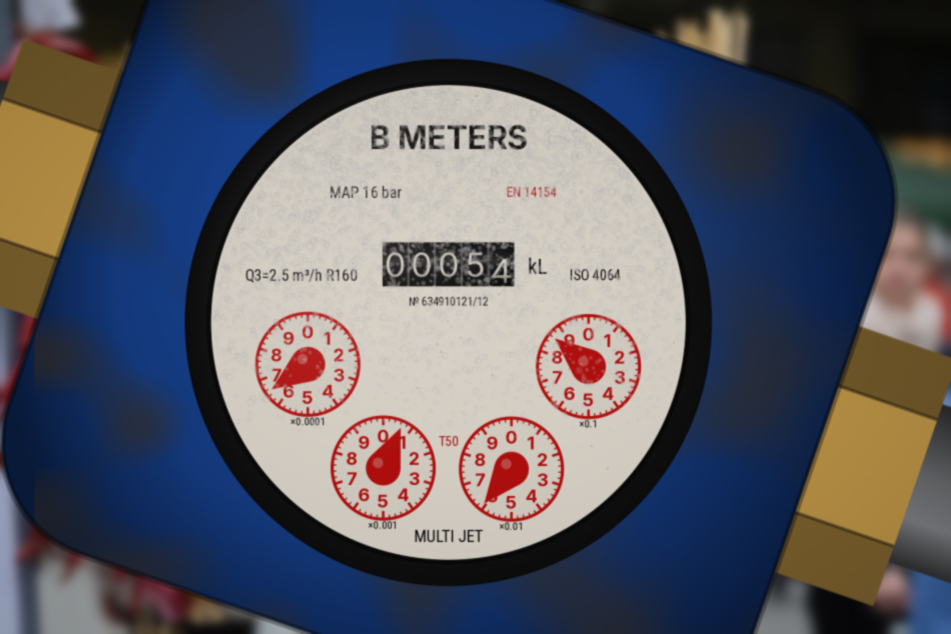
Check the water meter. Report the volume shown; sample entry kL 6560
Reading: kL 53.8606
